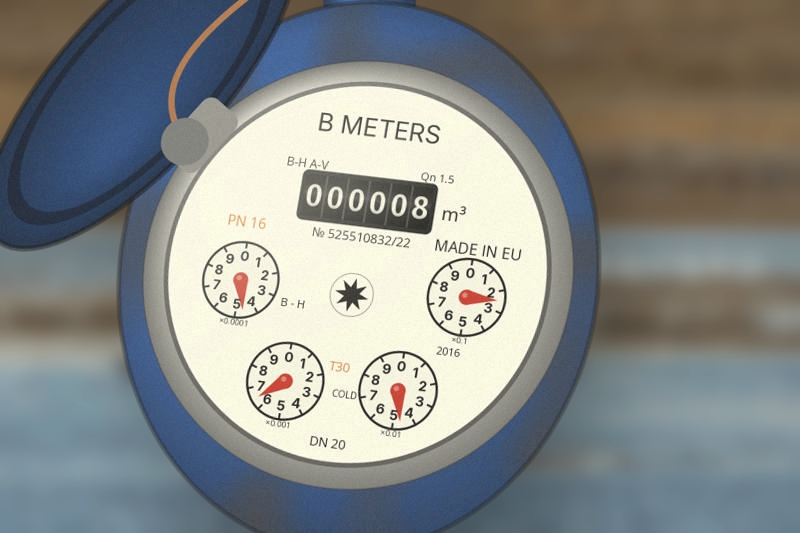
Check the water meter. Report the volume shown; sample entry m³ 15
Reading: m³ 8.2464
